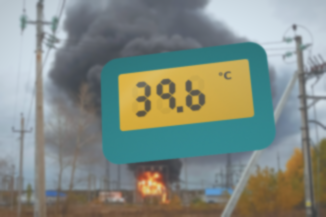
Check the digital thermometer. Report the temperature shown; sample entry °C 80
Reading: °C 39.6
